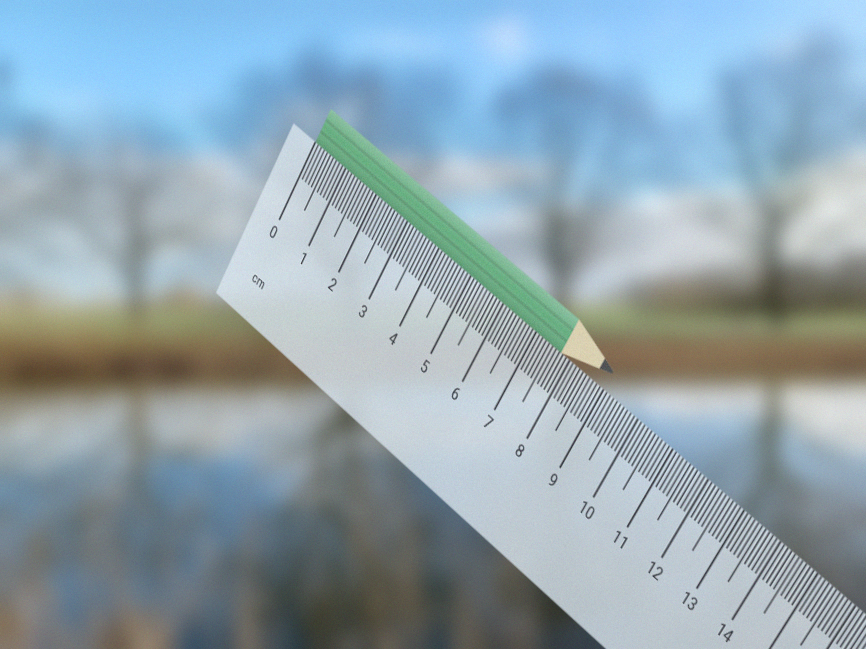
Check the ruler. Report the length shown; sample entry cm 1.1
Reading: cm 9
